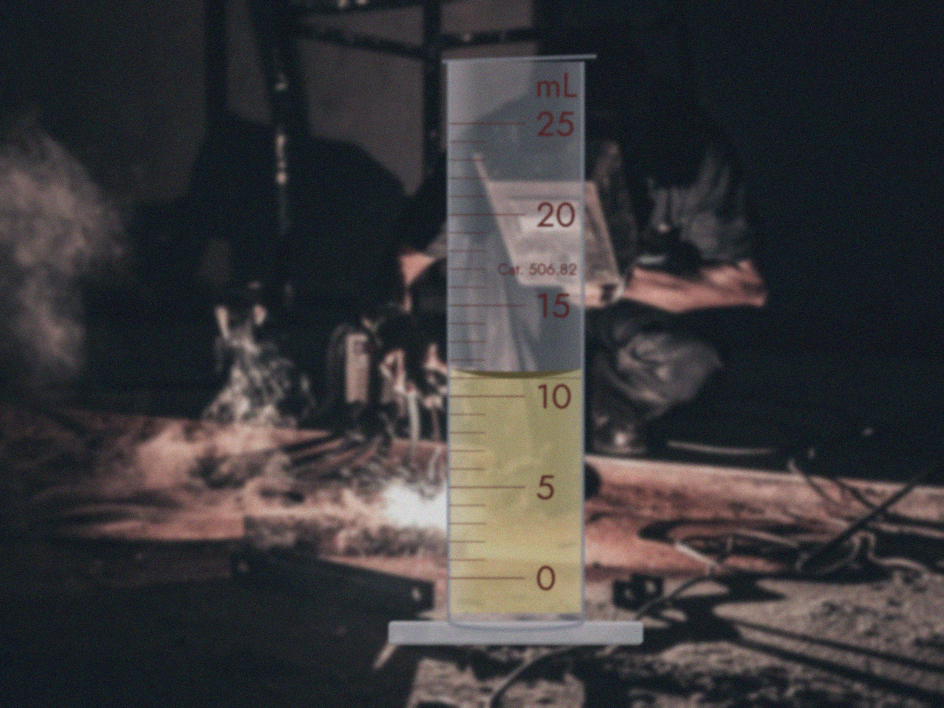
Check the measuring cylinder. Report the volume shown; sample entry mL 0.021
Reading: mL 11
